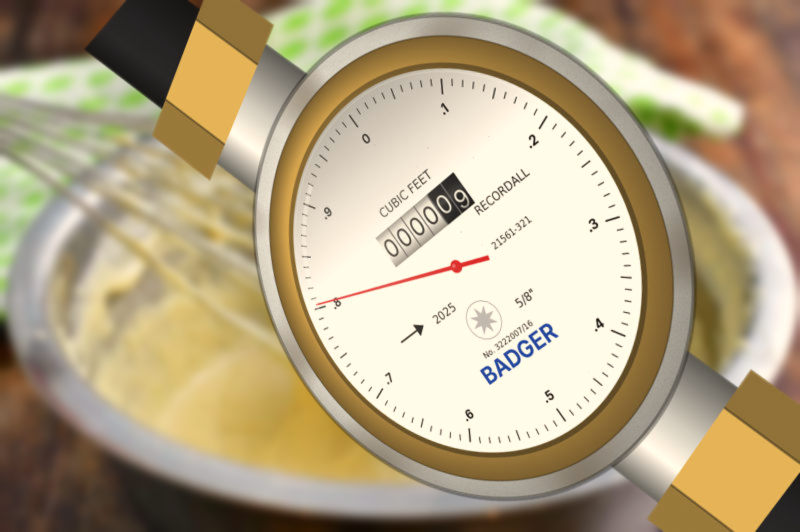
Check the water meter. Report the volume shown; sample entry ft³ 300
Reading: ft³ 8.80
